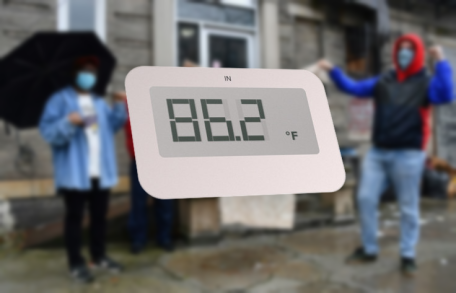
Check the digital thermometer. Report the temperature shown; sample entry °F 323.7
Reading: °F 86.2
